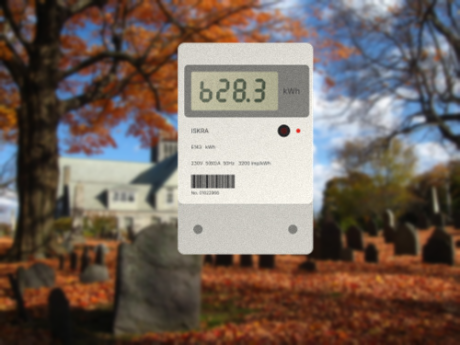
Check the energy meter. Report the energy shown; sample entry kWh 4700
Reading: kWh 628.3
